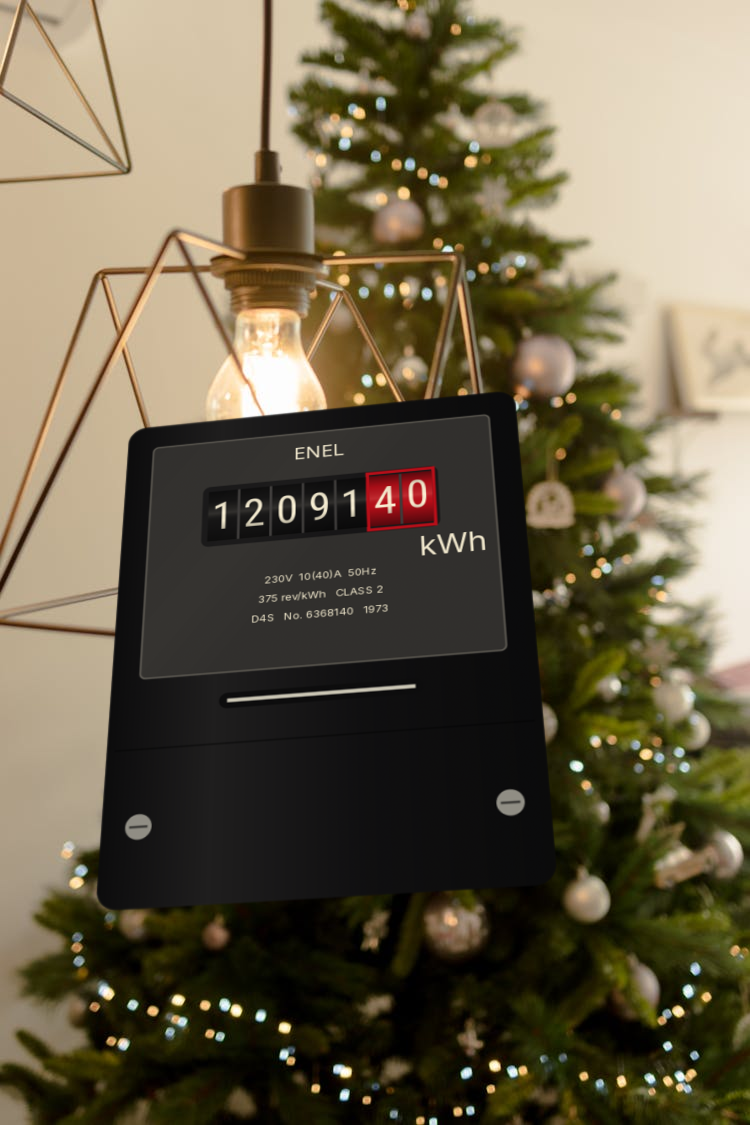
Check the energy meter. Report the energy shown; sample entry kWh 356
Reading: kWh 12091.40
